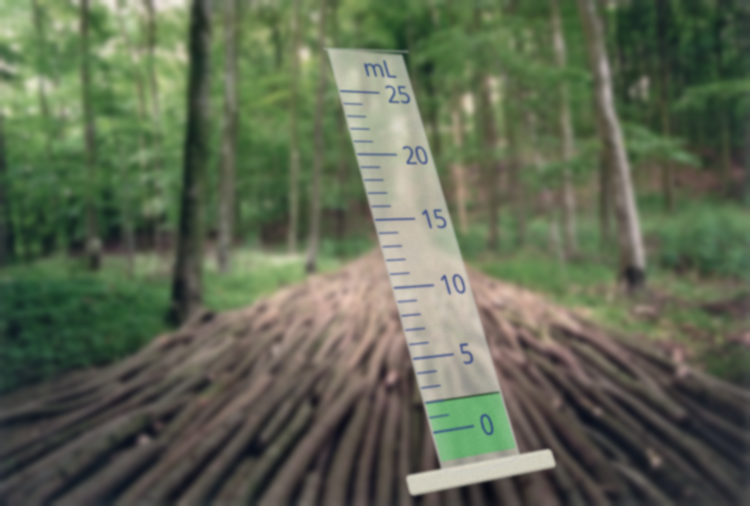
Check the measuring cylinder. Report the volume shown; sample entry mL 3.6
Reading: mL 2
